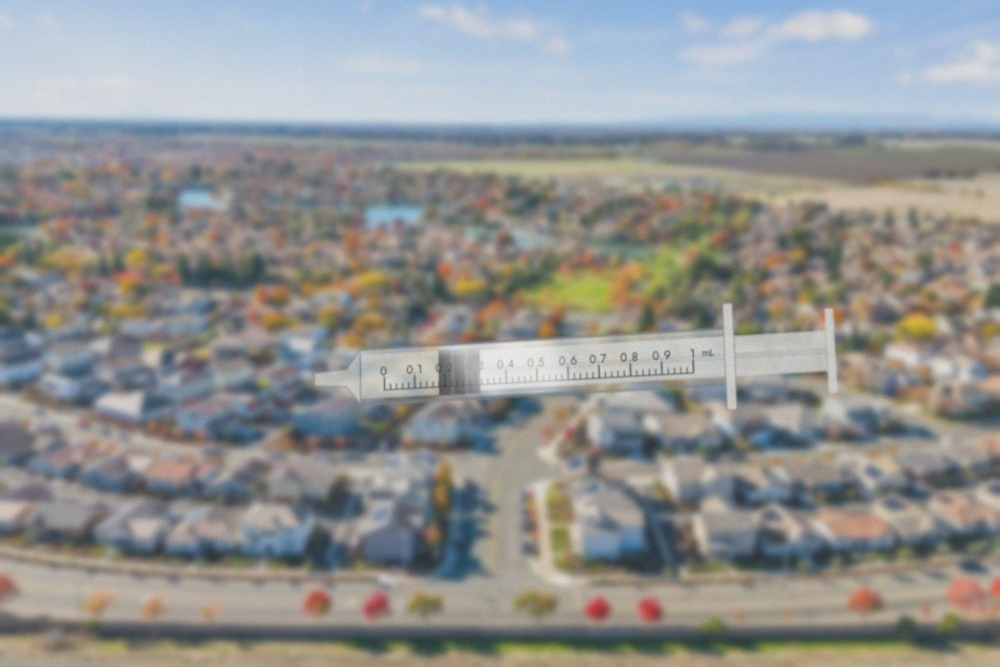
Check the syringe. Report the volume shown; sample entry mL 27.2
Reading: mL 0.18
